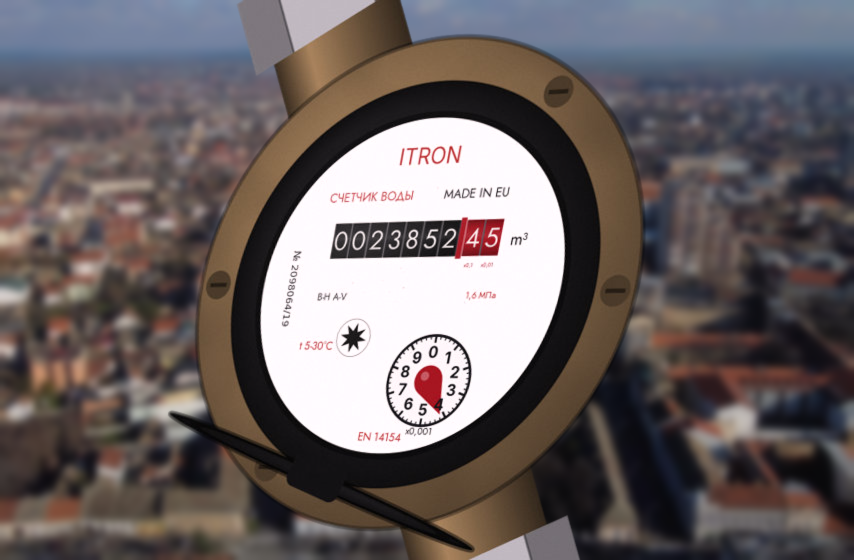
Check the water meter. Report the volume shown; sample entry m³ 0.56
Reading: m³ 23852.454
